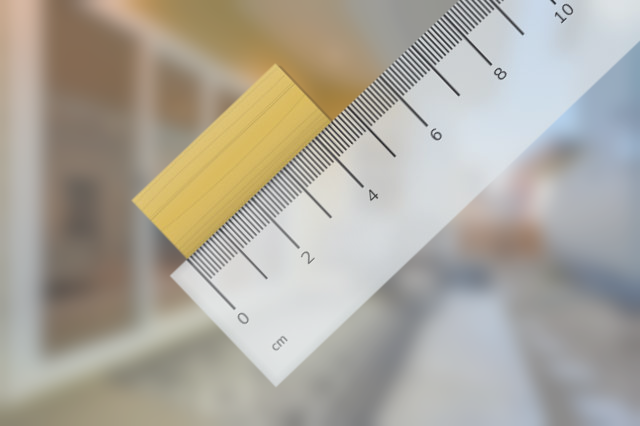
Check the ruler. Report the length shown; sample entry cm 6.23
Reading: cm 4.5
